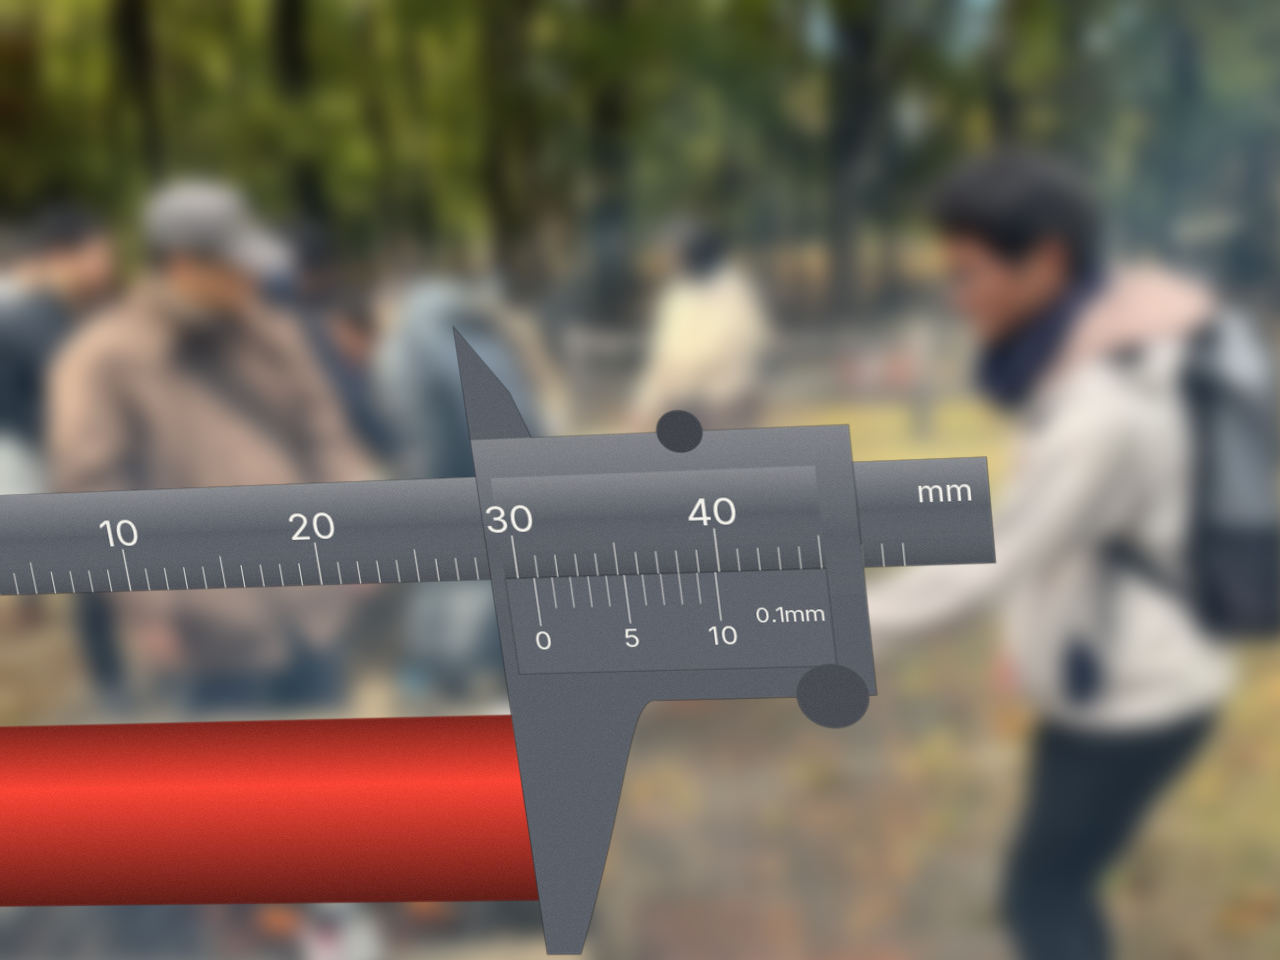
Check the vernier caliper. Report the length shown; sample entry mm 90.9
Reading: mm 30.8
